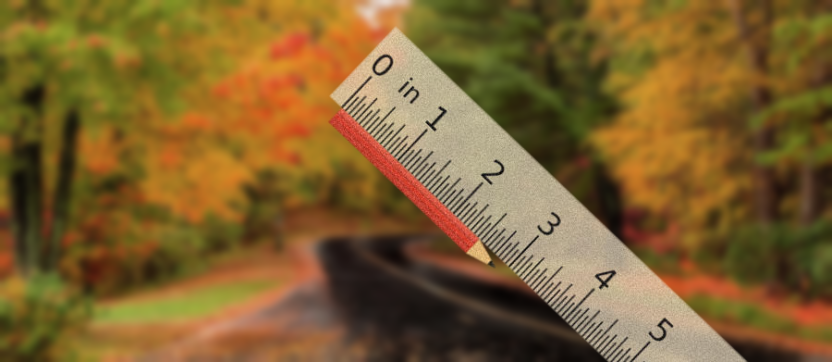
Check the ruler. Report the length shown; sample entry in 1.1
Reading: in 2.875
